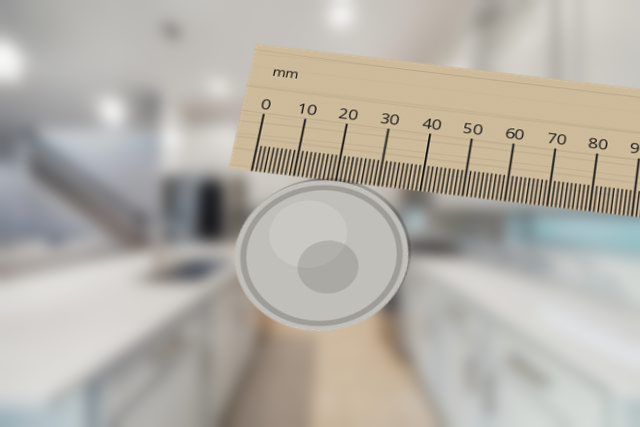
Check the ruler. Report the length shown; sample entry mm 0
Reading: mm 40
